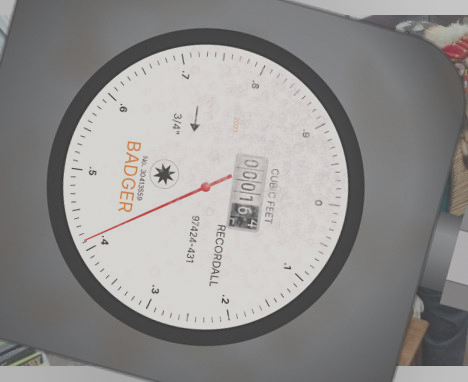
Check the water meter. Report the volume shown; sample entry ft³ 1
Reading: ft³ 164.41
